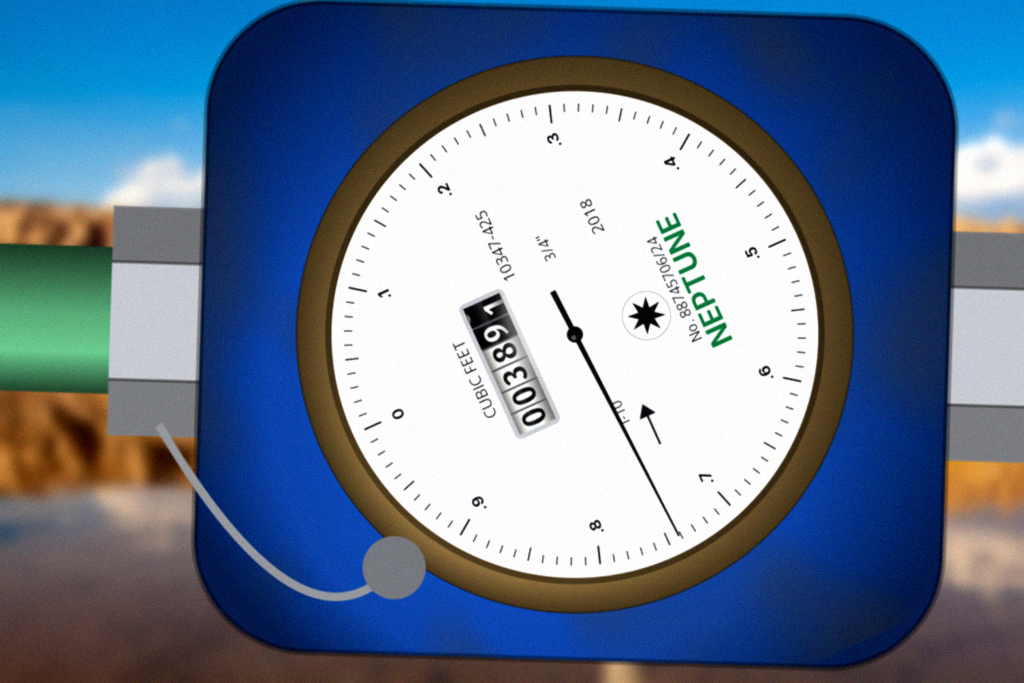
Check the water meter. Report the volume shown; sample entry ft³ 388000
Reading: ft³ 3890.74
